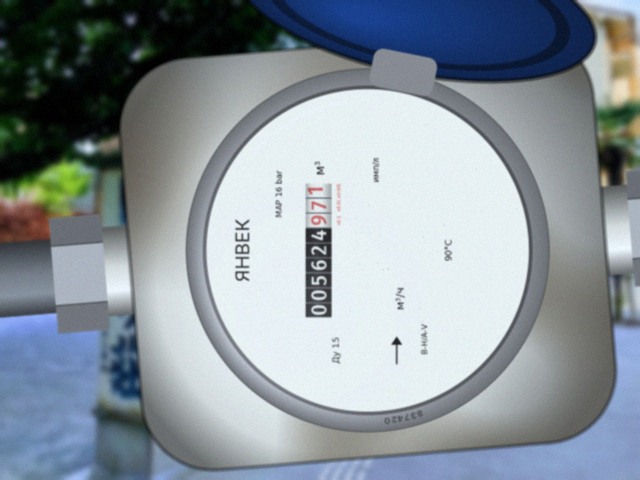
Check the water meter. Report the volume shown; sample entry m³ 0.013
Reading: m³ 5624.971
